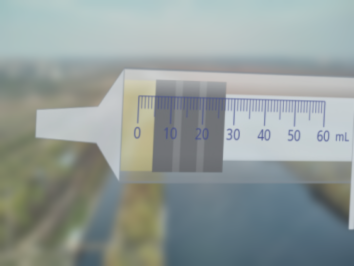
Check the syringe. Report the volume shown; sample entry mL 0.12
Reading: mL 5
